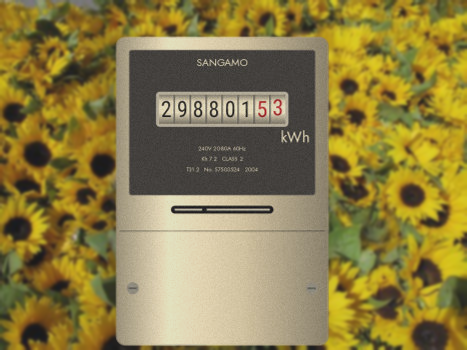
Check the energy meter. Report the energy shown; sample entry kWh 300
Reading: kWh 298801.53
